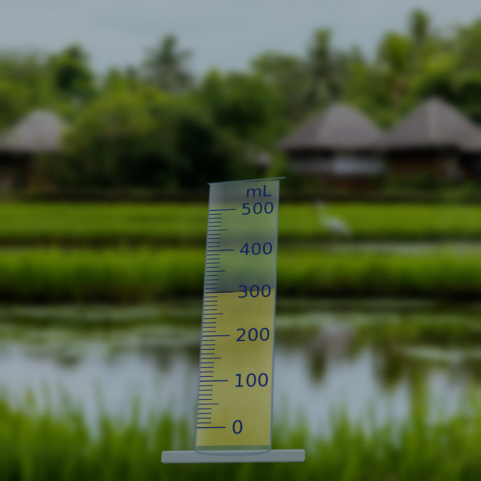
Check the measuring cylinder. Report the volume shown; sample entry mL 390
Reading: mL 300
